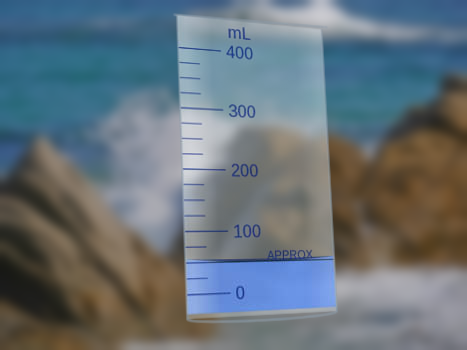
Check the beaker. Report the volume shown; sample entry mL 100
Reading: mL 50
